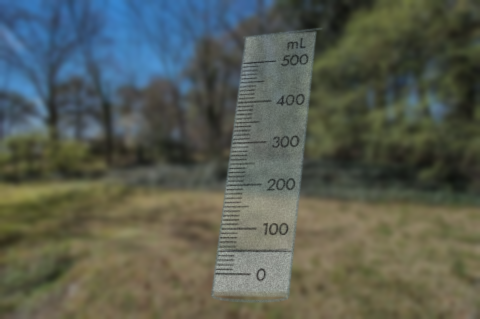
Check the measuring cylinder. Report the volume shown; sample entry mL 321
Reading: mL 50
